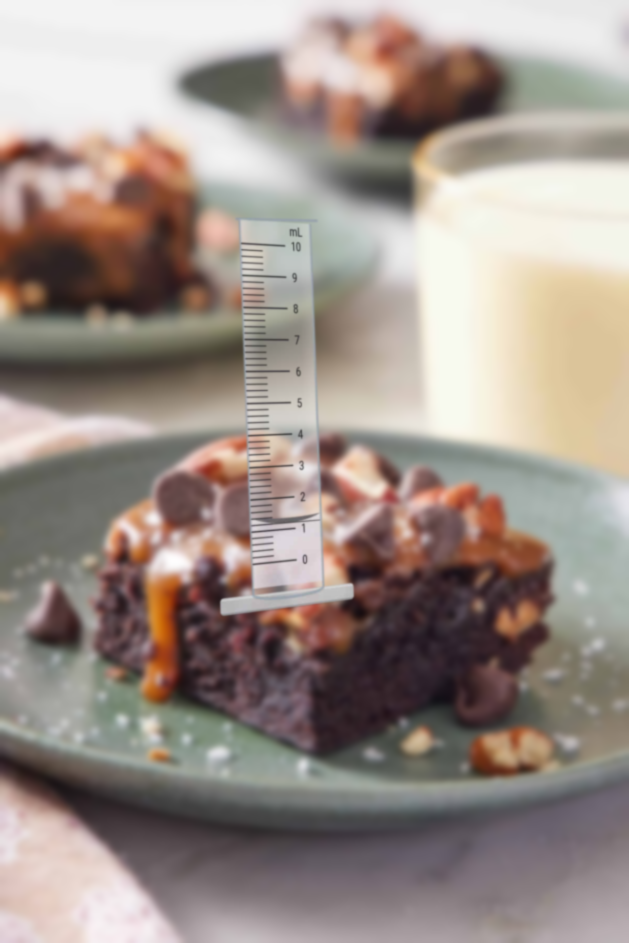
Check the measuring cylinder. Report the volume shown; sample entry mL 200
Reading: mL 1.2
